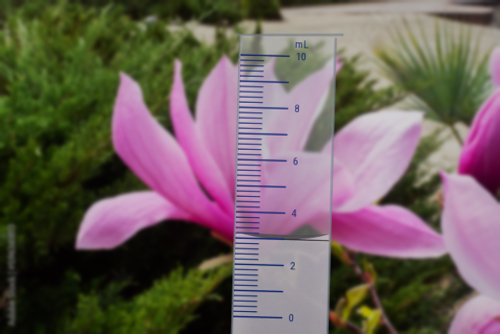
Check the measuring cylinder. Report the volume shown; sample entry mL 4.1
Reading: mL 3
